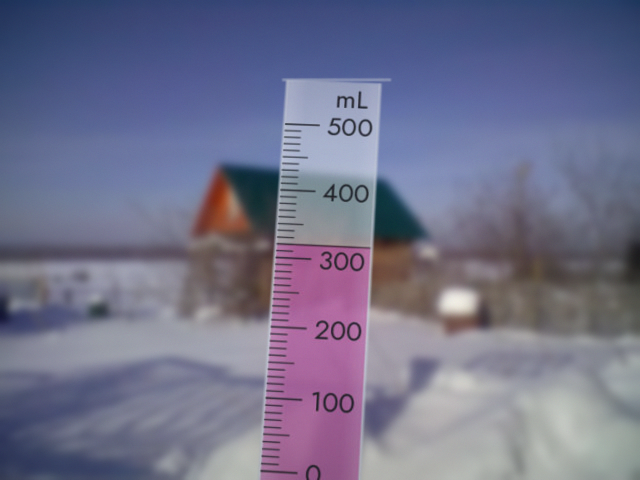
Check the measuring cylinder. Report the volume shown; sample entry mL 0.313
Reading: mL 320
